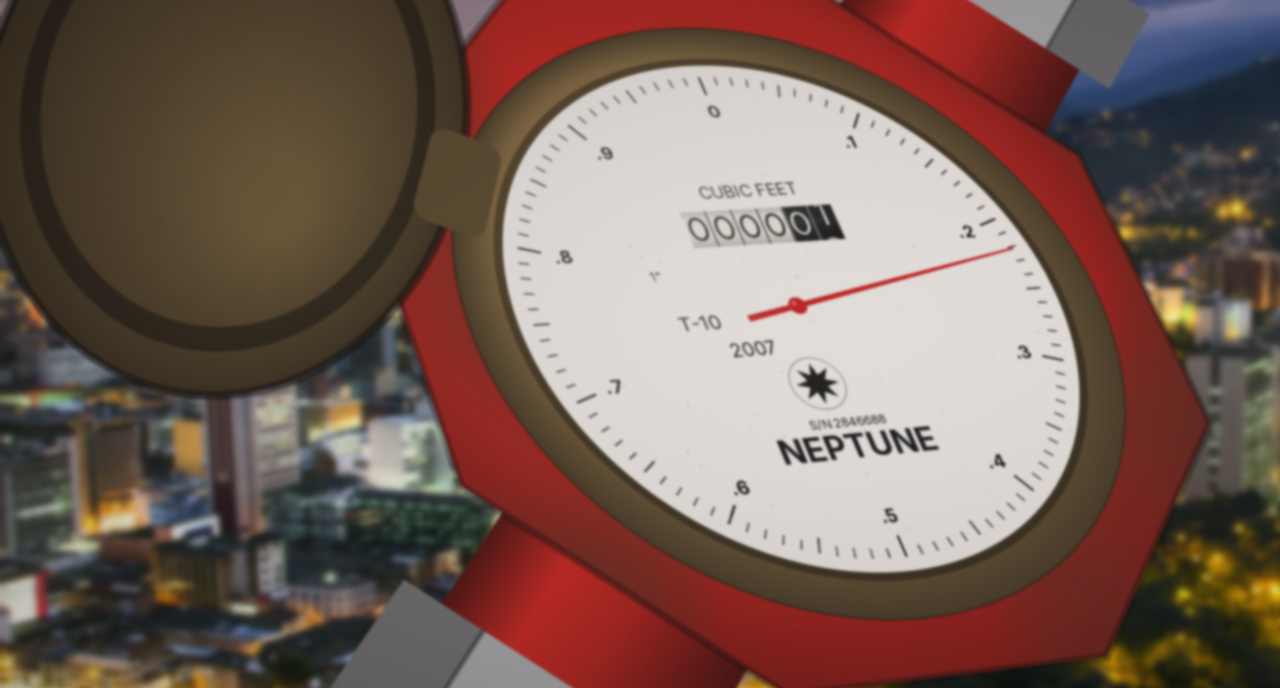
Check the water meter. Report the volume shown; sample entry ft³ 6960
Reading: ft³ 1.22
